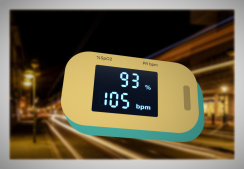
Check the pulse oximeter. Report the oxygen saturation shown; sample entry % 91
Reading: % 93
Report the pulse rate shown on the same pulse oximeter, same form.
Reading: bpm 105
